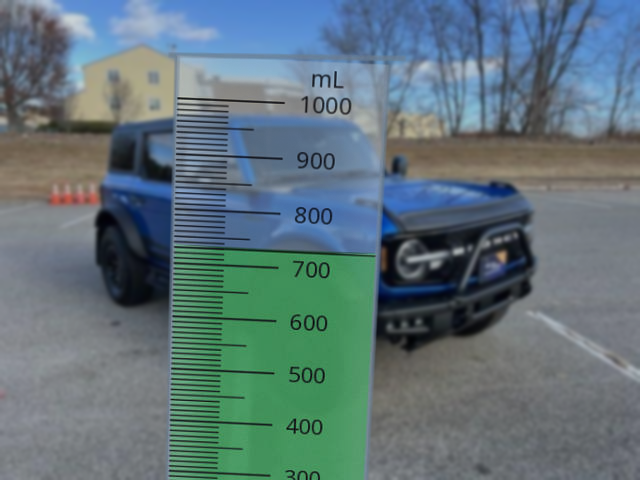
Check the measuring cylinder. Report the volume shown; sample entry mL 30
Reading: mL 730
